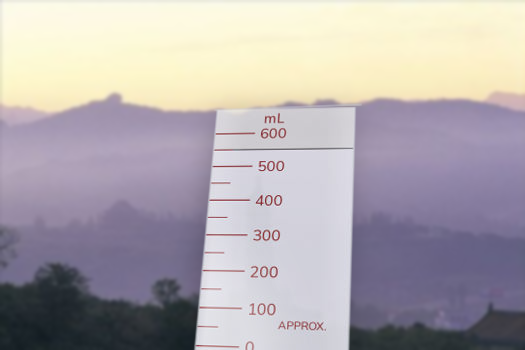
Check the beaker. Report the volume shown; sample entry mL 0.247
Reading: mL 550
